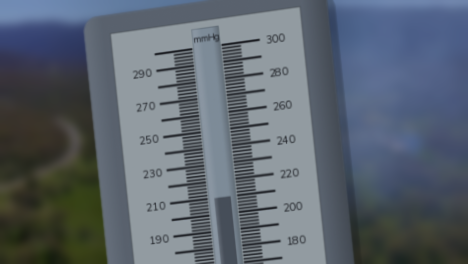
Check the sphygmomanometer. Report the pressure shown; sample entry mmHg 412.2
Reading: mmHg 210
